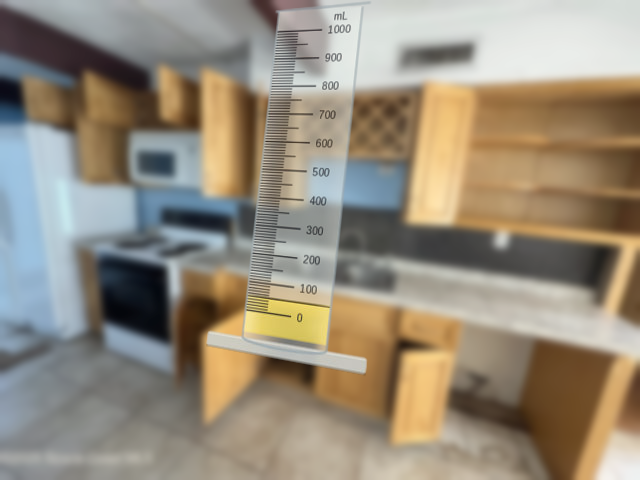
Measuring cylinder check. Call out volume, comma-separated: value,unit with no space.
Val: 50,mL
